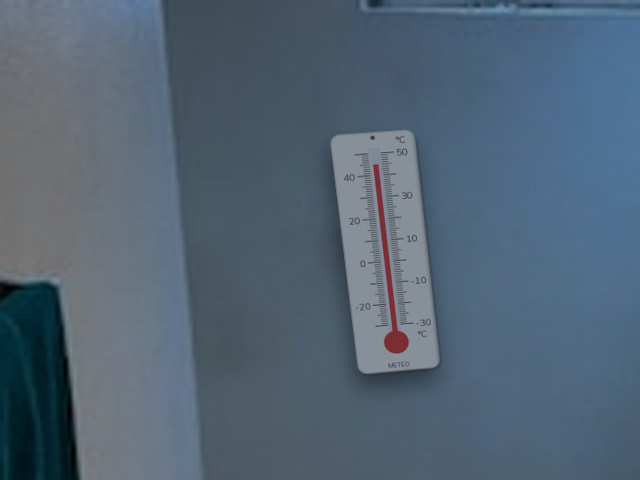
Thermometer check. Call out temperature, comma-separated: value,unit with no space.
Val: 45,°C
